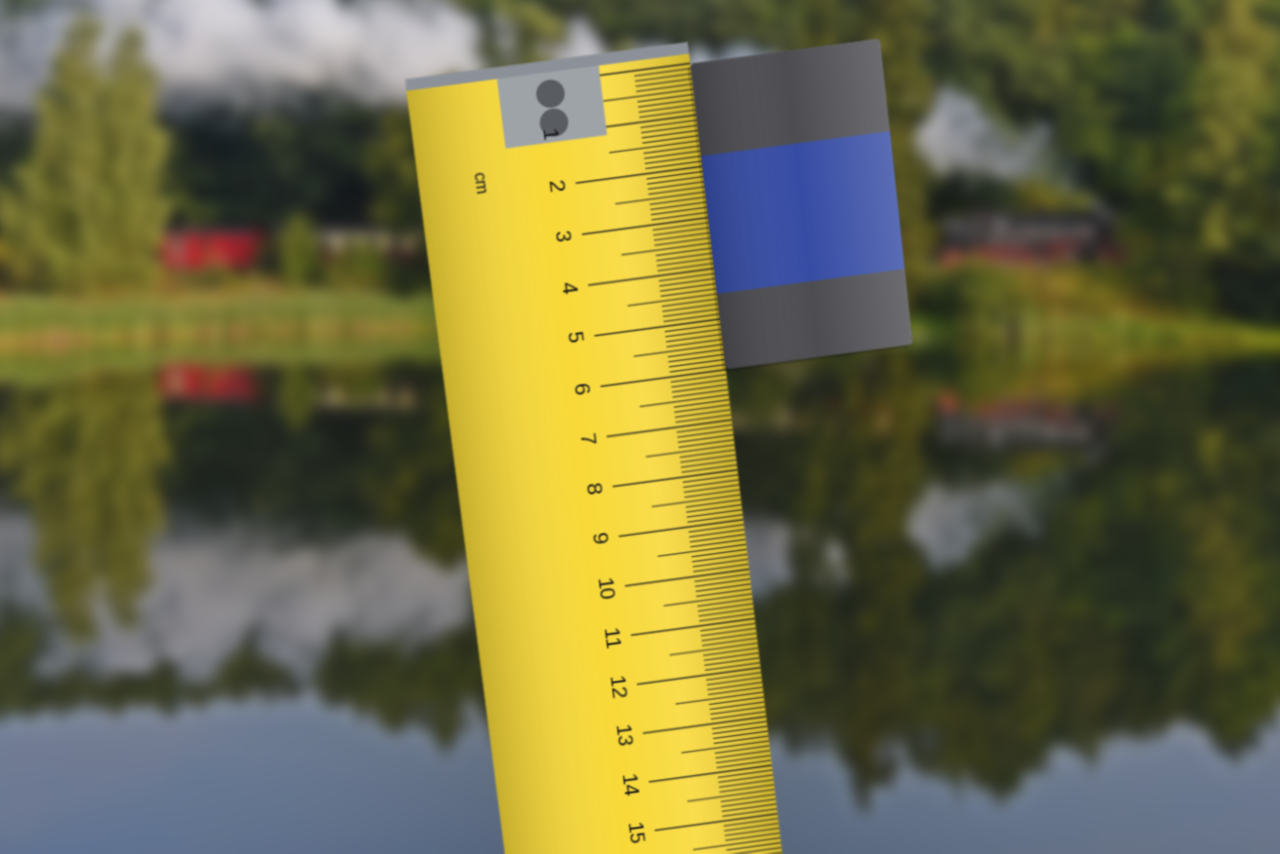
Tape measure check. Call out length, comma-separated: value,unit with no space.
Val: 6,cm
